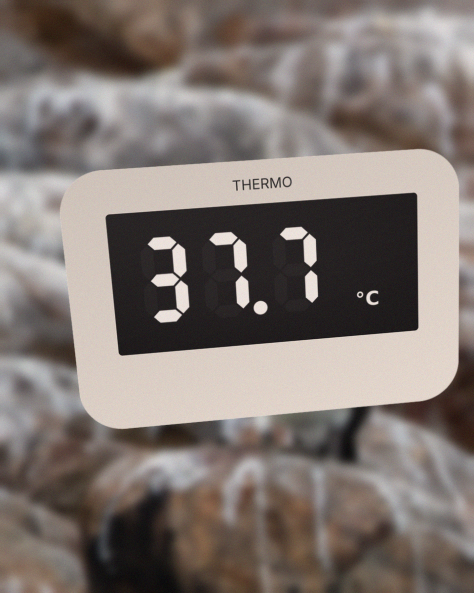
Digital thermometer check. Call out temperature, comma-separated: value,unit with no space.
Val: 37.7,°C
